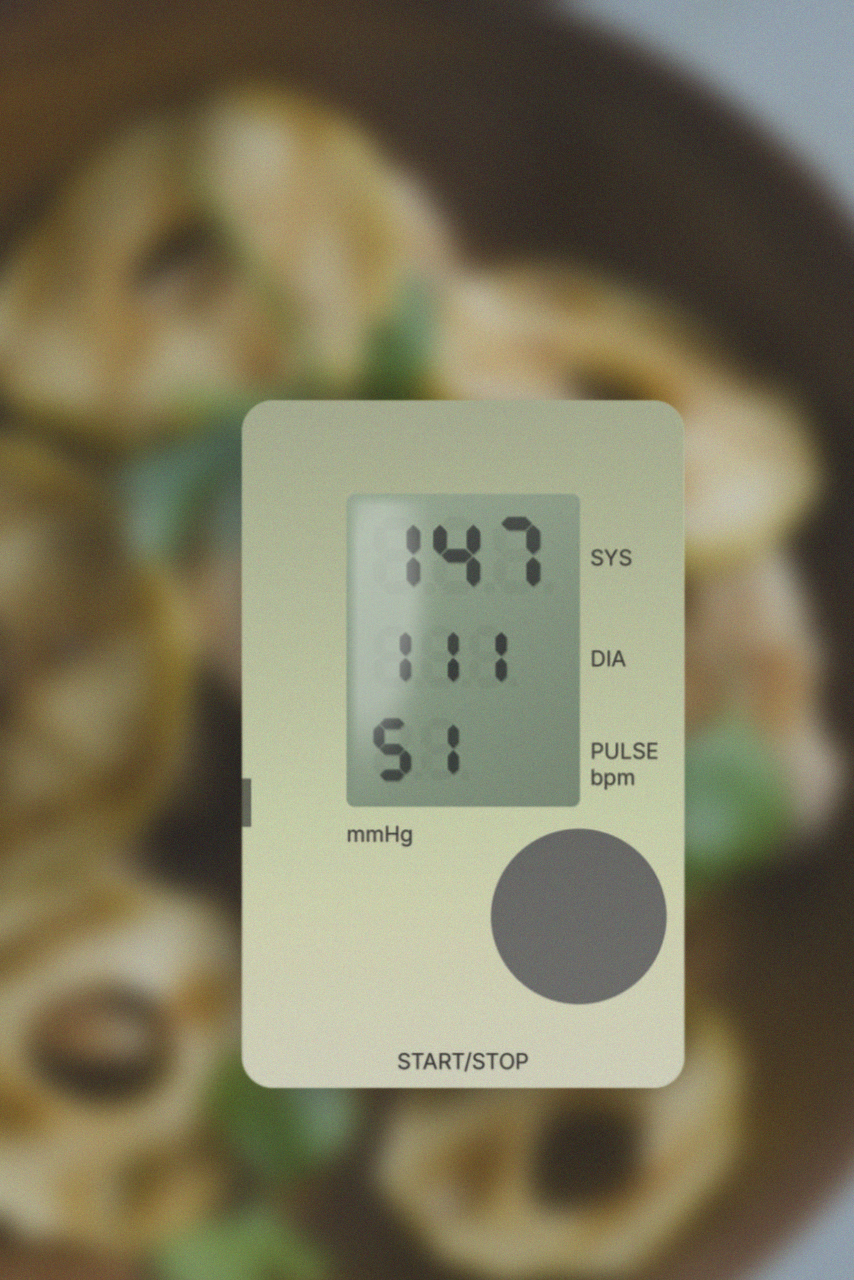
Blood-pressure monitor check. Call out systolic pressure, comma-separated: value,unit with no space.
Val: 147,mmHg
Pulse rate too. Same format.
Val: 51,bpm
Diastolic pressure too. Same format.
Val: 111,mmHg
